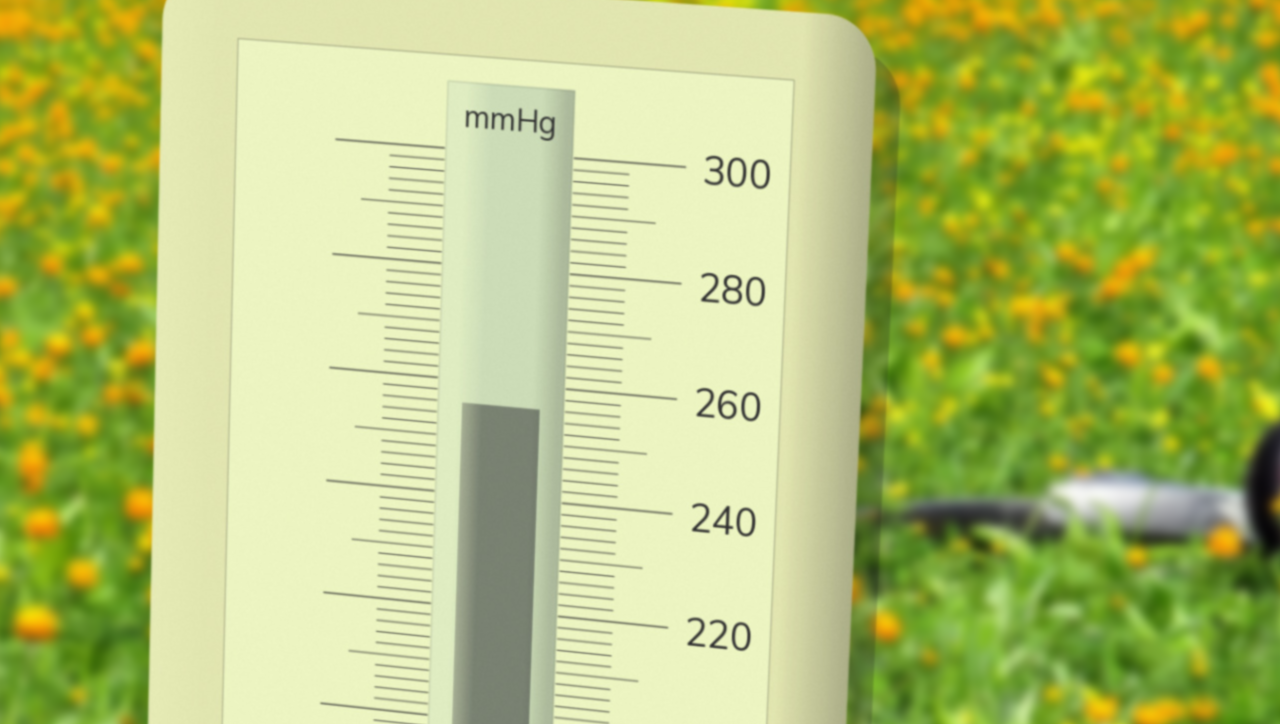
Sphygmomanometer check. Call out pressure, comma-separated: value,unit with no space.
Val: 256,mmHg
